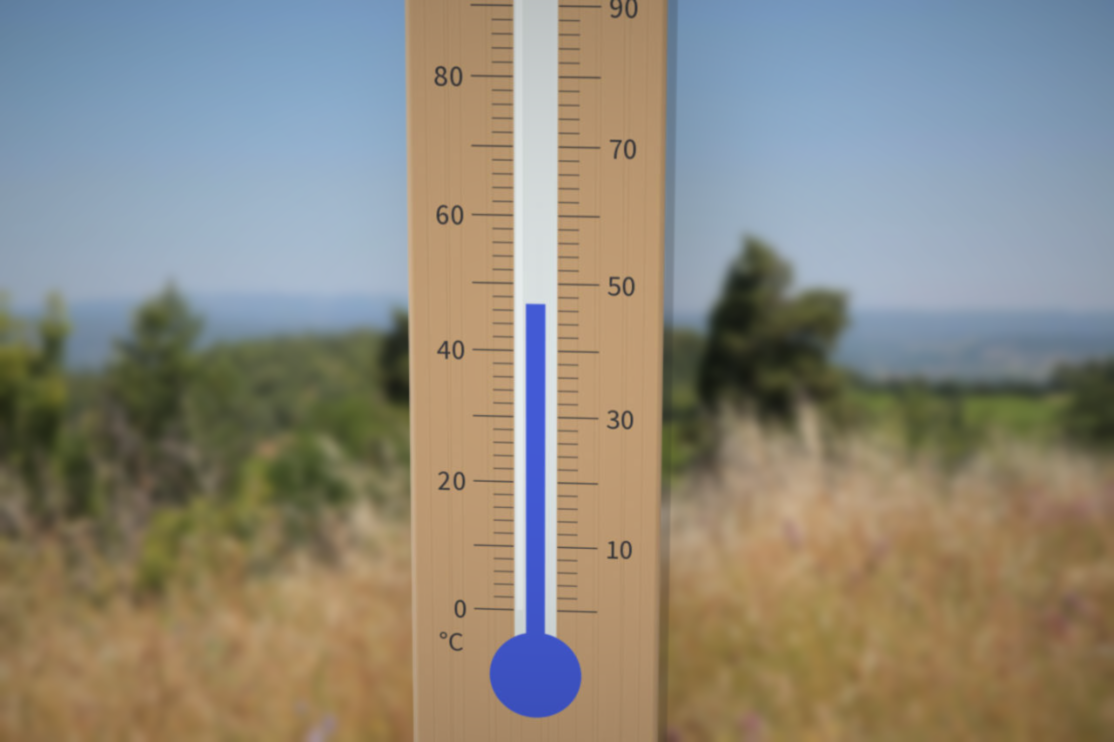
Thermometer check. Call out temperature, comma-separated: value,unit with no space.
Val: 47,°C
